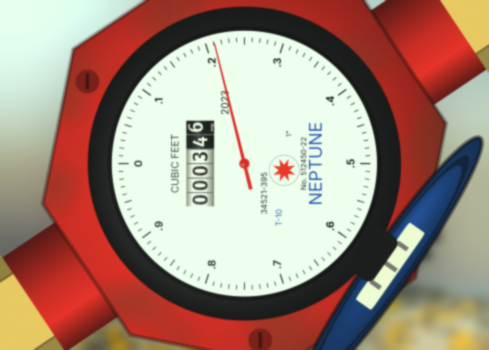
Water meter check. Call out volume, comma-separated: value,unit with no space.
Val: 346.21,ft³
